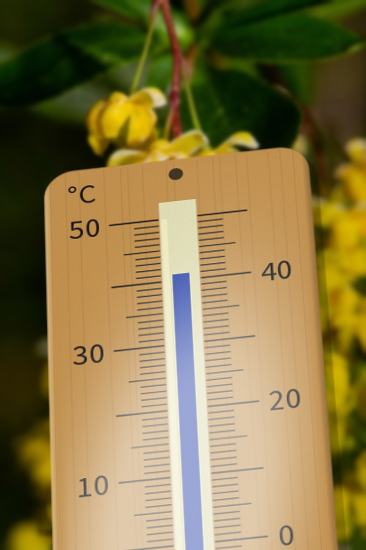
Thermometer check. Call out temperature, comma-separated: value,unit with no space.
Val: 41,°C
